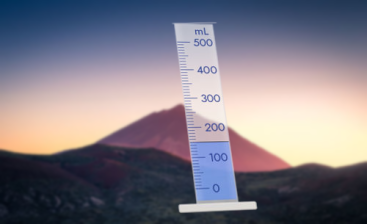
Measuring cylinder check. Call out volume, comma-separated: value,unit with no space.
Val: 150,mL
